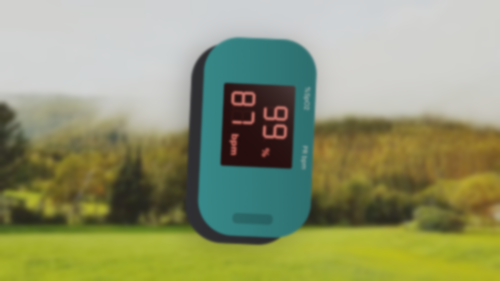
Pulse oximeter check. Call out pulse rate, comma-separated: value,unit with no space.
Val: 87,bpm
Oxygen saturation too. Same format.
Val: 99,%
